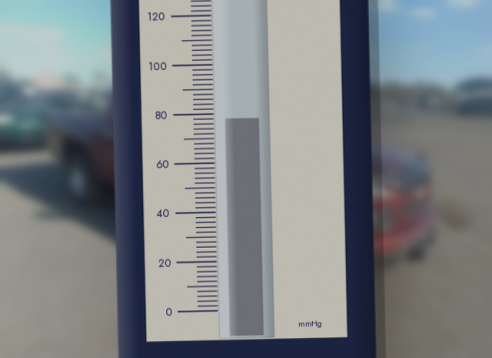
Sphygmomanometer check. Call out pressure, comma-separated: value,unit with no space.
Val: 78,mmHg
